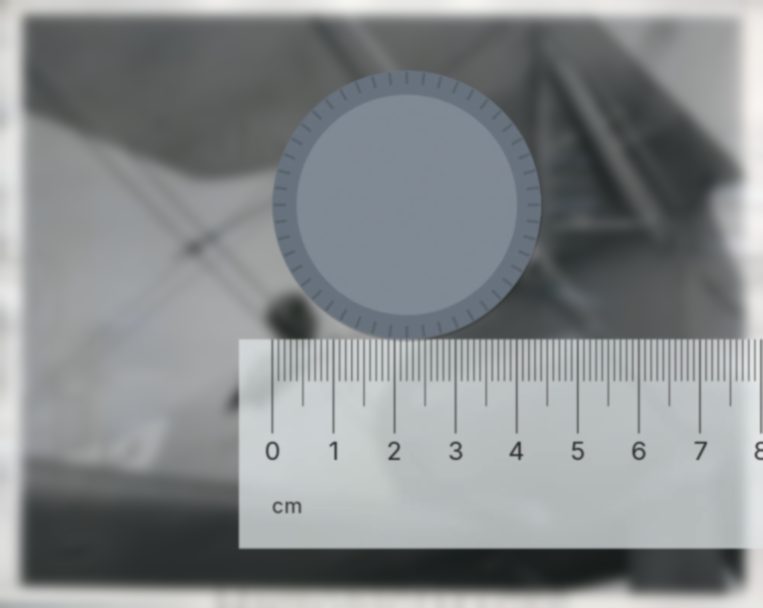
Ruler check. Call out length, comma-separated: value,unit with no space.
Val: 4.4,cm
